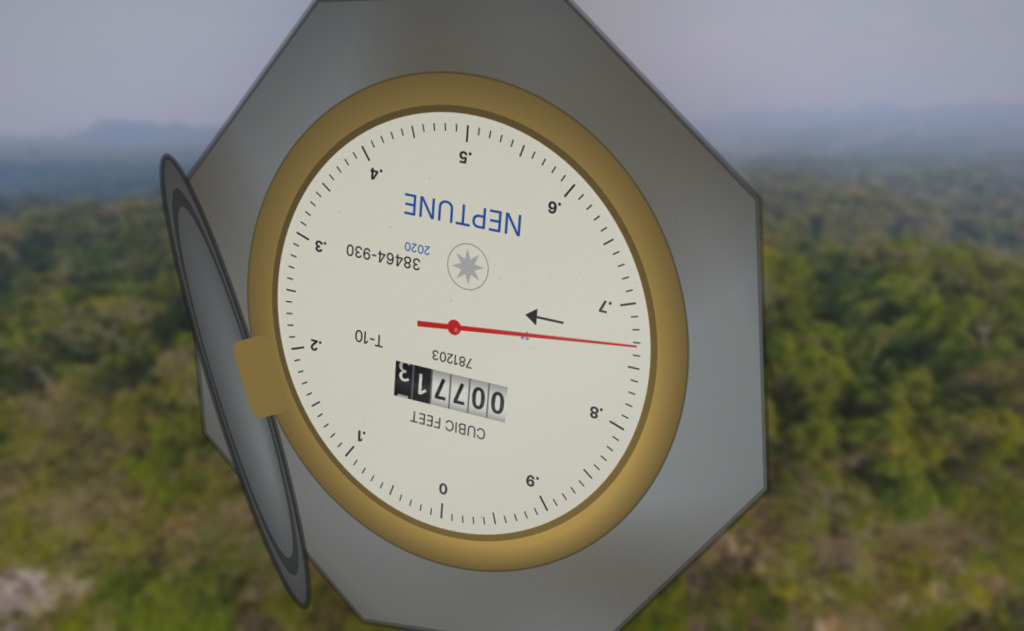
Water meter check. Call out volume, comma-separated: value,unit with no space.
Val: 7712.73,ft³
